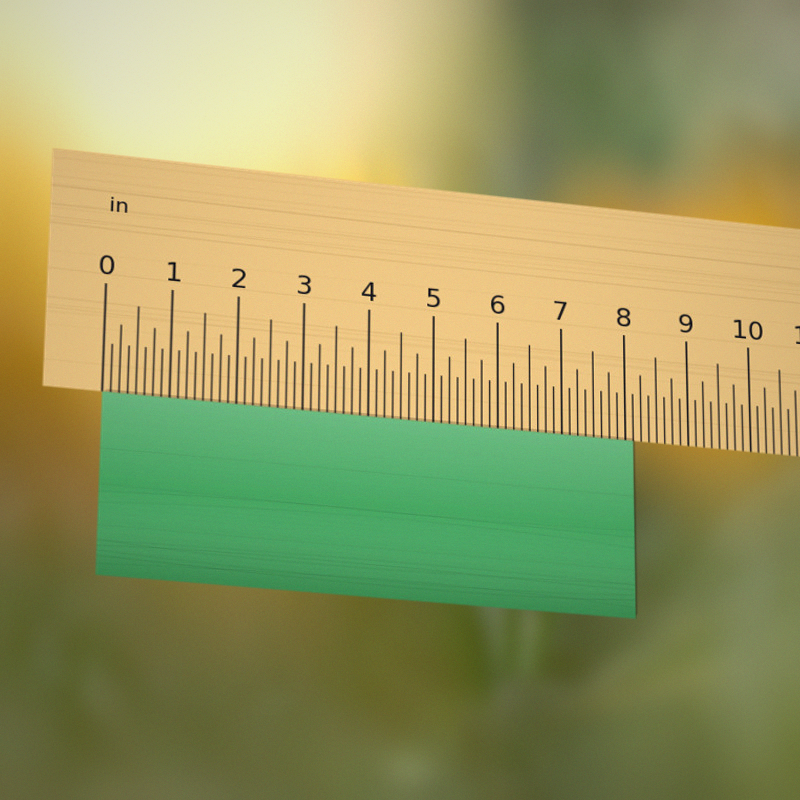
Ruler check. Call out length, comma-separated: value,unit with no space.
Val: 8.125,in
